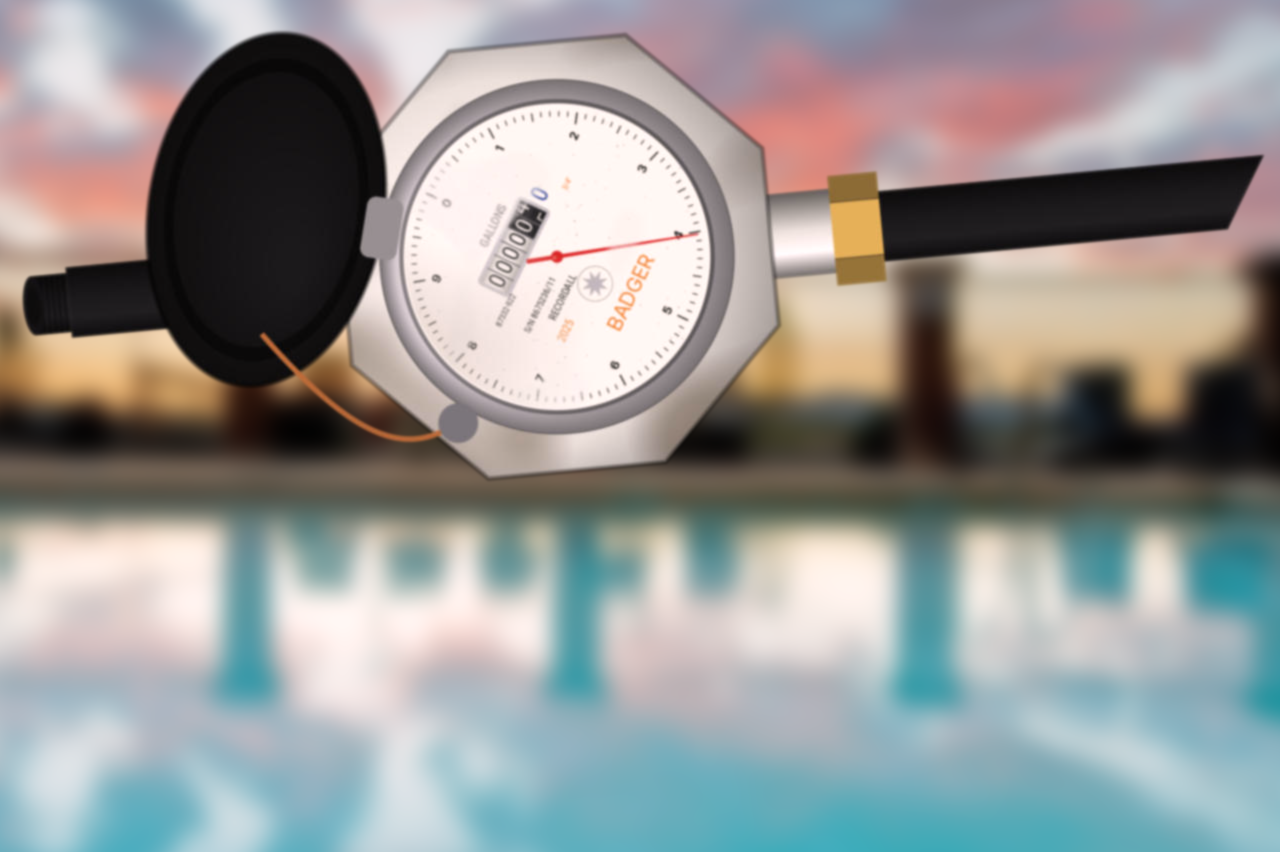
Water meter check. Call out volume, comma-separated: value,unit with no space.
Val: 44.0,gal
